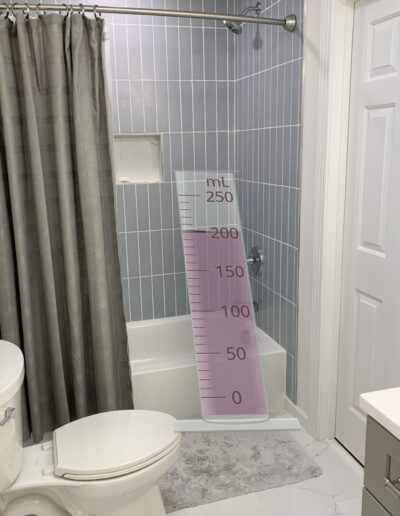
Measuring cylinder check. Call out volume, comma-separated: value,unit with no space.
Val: 200,mL
